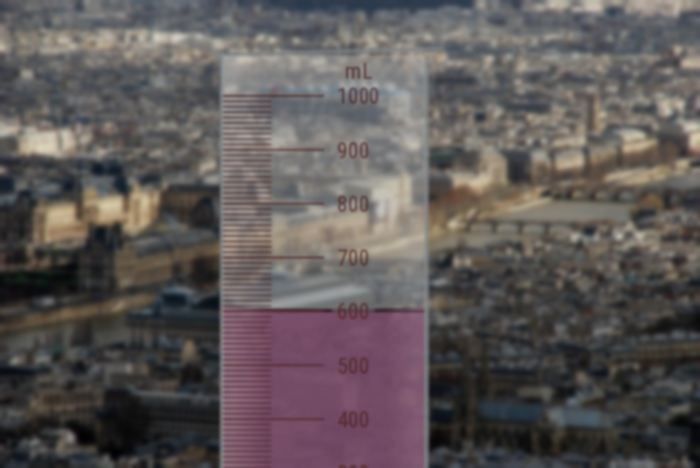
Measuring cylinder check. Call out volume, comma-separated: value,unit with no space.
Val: 600,mL
